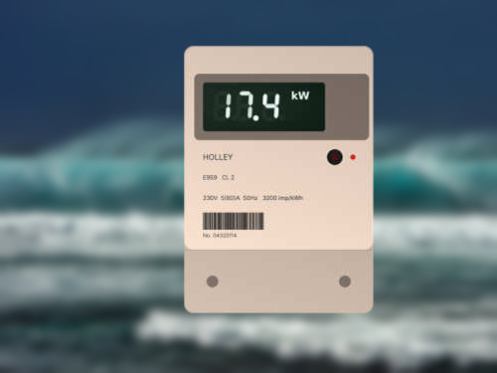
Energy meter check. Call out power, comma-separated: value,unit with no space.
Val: 17.4,kW
